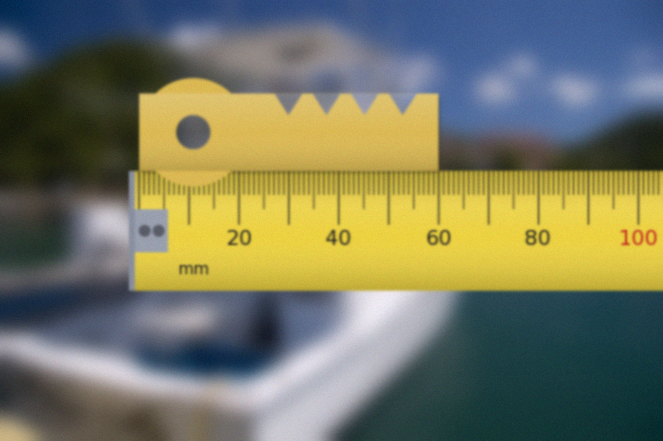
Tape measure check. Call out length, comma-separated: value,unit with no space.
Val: 60,mm
